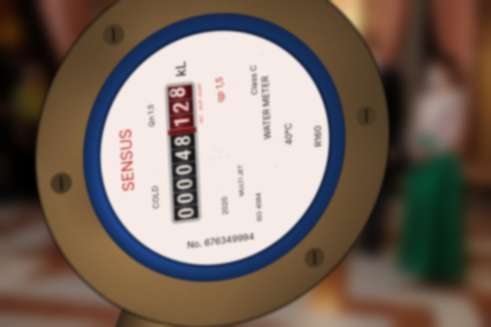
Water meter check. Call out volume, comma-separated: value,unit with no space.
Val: 48.128,kL
